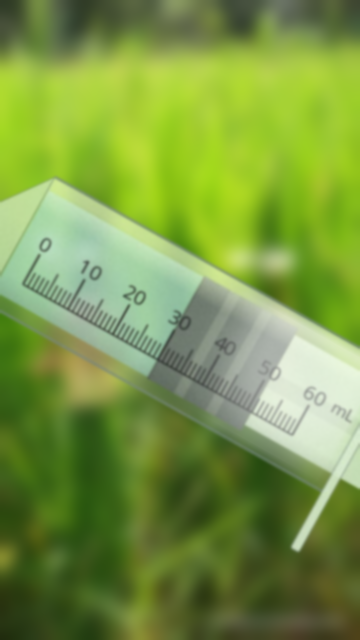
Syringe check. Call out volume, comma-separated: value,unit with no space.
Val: 30,mL
